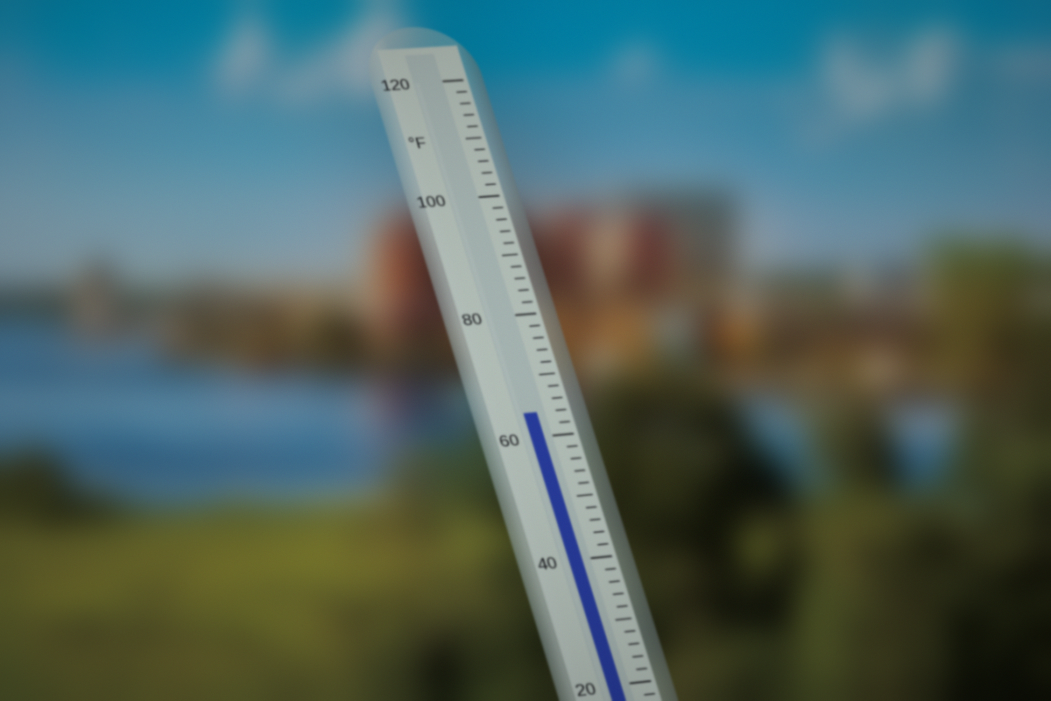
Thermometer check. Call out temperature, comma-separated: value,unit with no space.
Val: 64,°F
